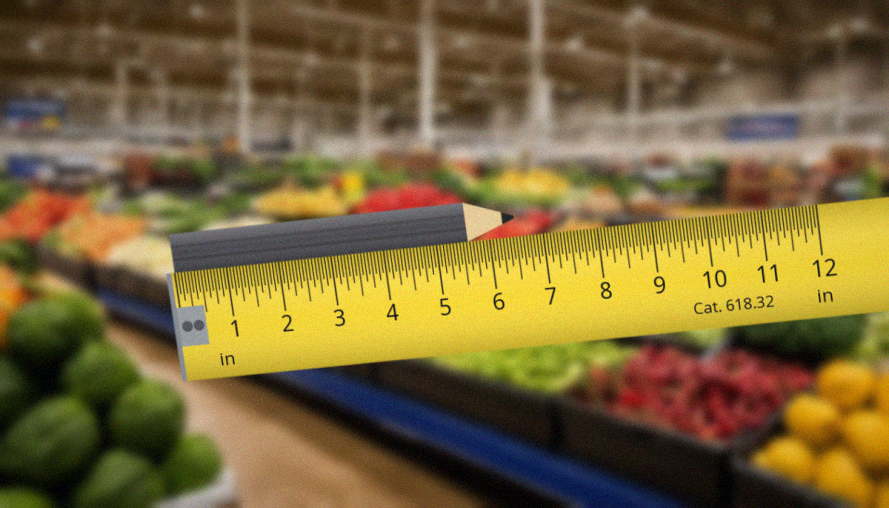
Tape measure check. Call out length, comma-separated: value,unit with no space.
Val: 6.5,in
